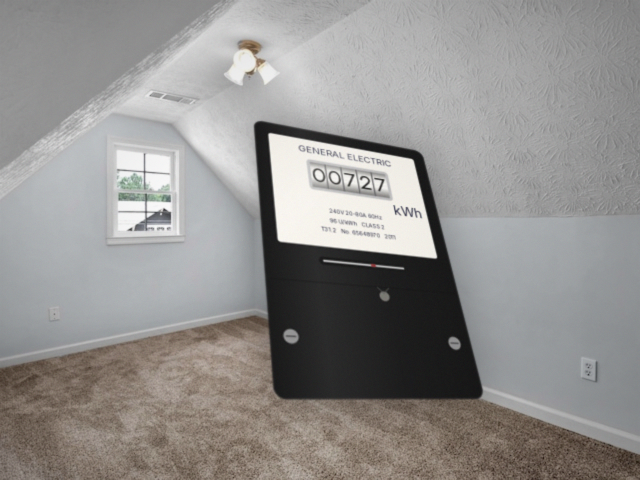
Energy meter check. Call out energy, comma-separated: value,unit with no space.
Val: 727,kWh
